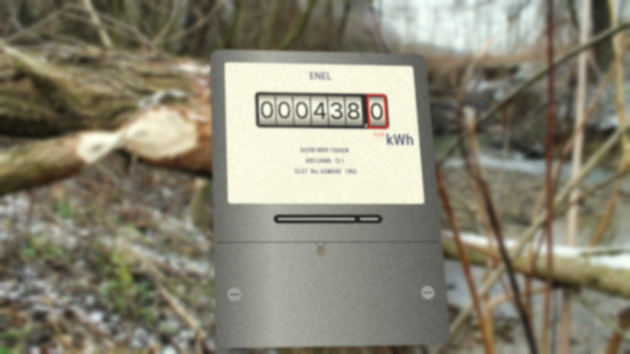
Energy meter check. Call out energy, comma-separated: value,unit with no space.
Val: 438.0,kWh
